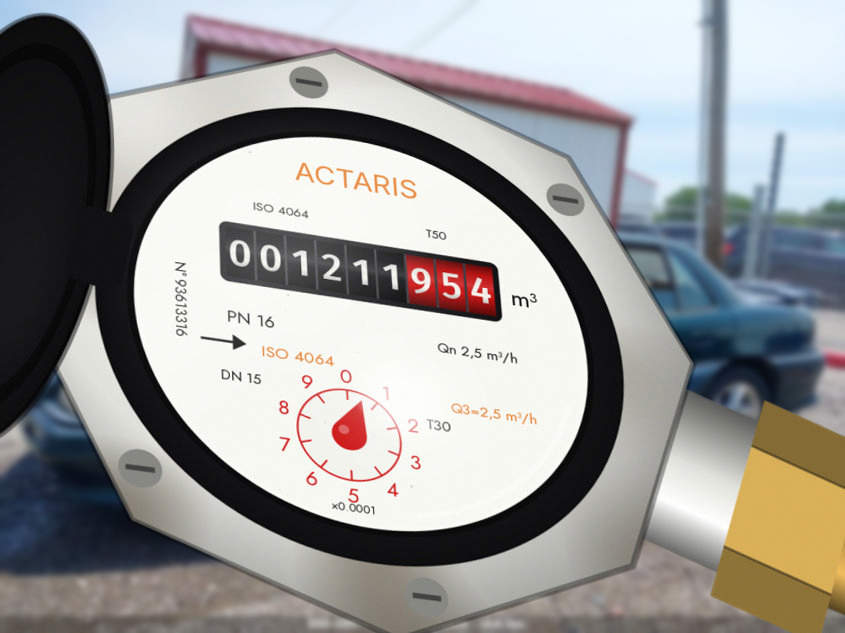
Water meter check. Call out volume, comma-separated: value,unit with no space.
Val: 1211.9540,m³
